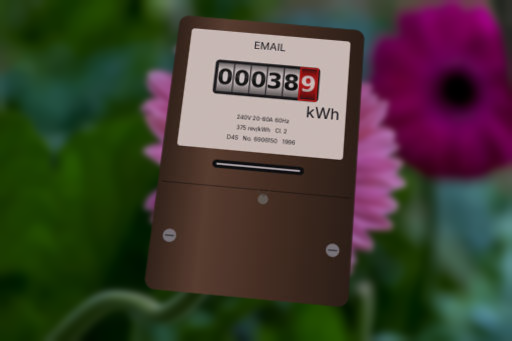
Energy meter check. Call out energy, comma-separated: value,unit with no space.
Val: 38.9,kWh
